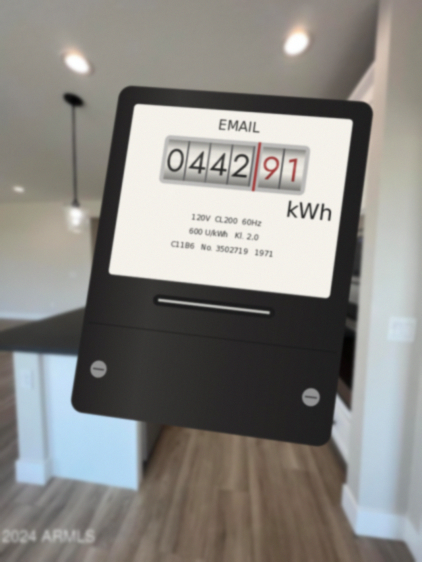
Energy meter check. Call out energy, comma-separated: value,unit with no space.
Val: 442.91,kWh
